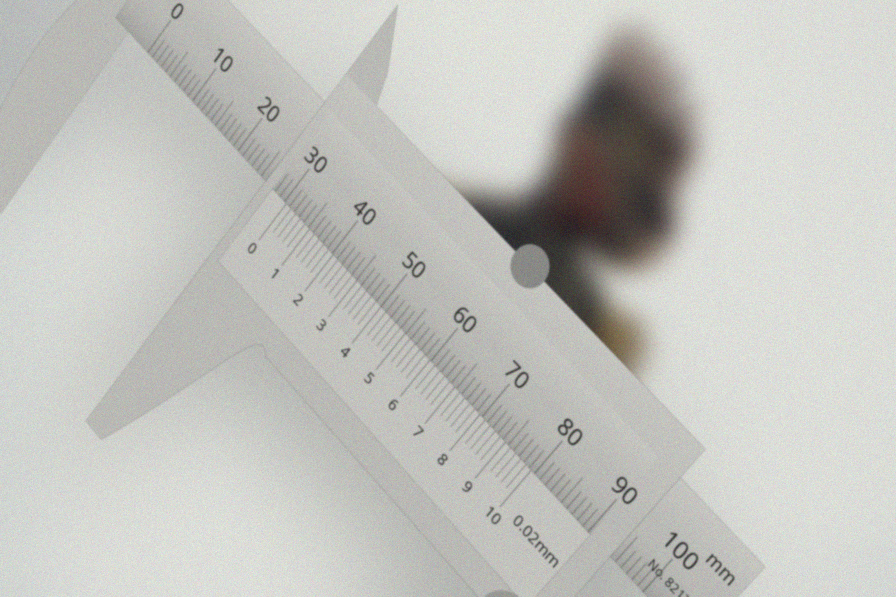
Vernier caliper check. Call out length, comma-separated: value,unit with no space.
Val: 30.4,mm
